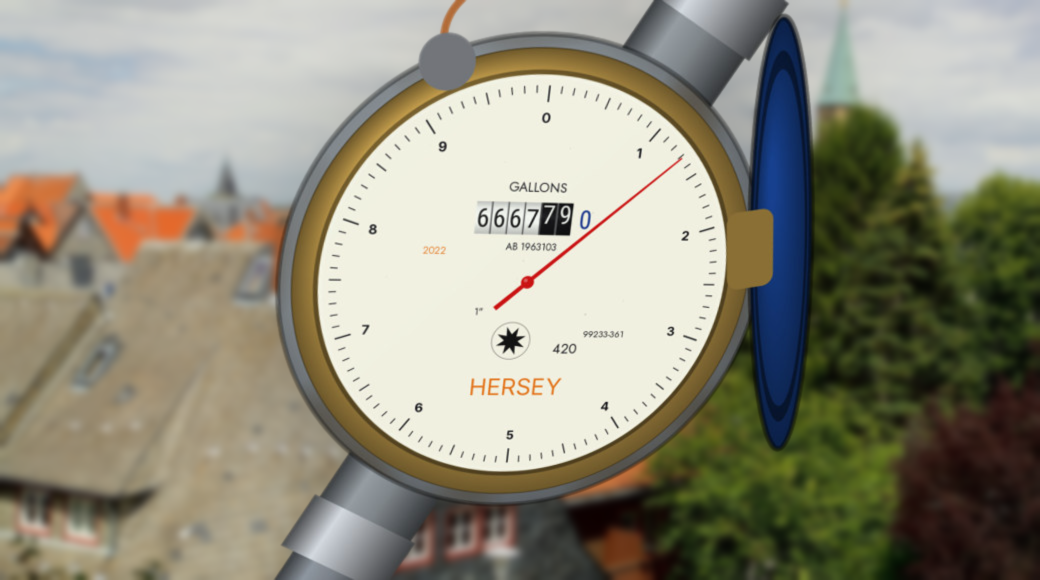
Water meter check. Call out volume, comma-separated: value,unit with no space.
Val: 6667791.3,gal
